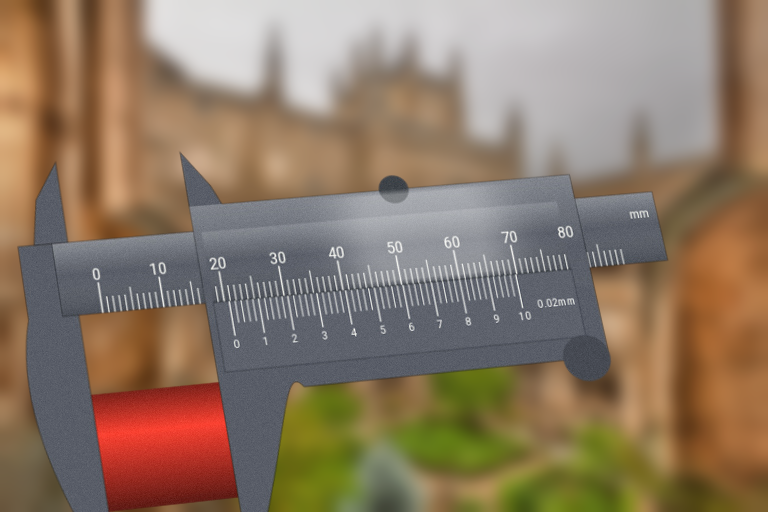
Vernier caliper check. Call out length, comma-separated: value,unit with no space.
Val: 20.8,mm
